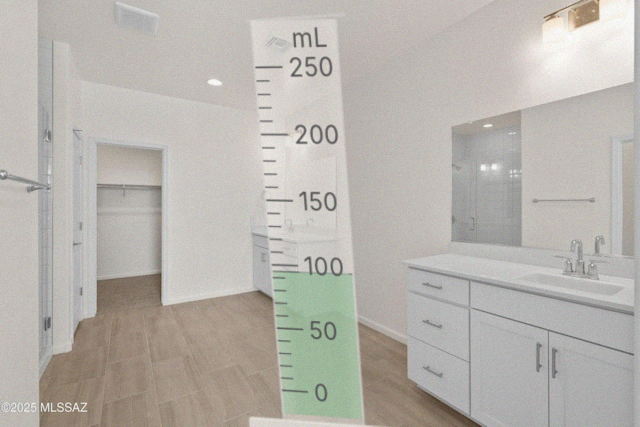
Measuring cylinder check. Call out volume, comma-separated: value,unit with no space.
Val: 95,mL
